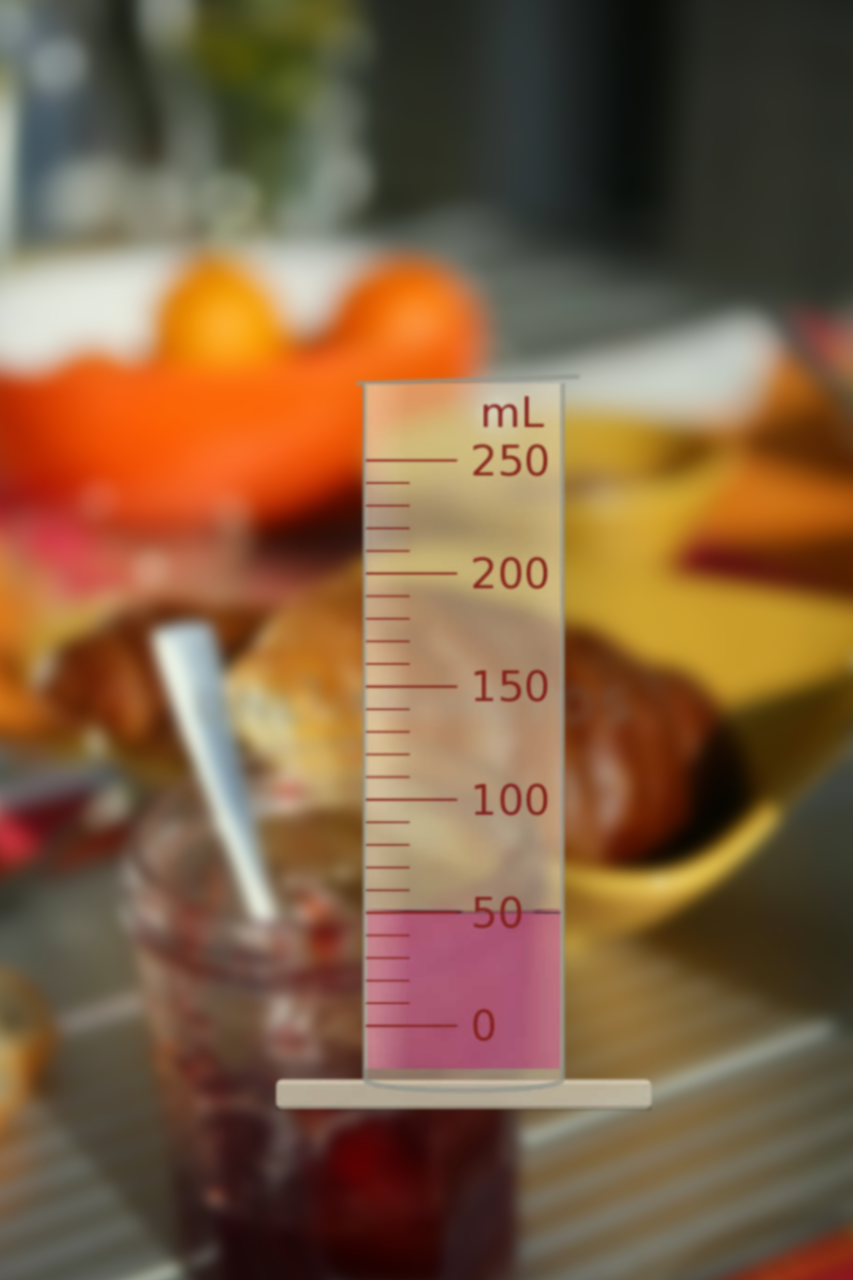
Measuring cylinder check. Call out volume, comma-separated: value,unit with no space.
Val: 50,mL
